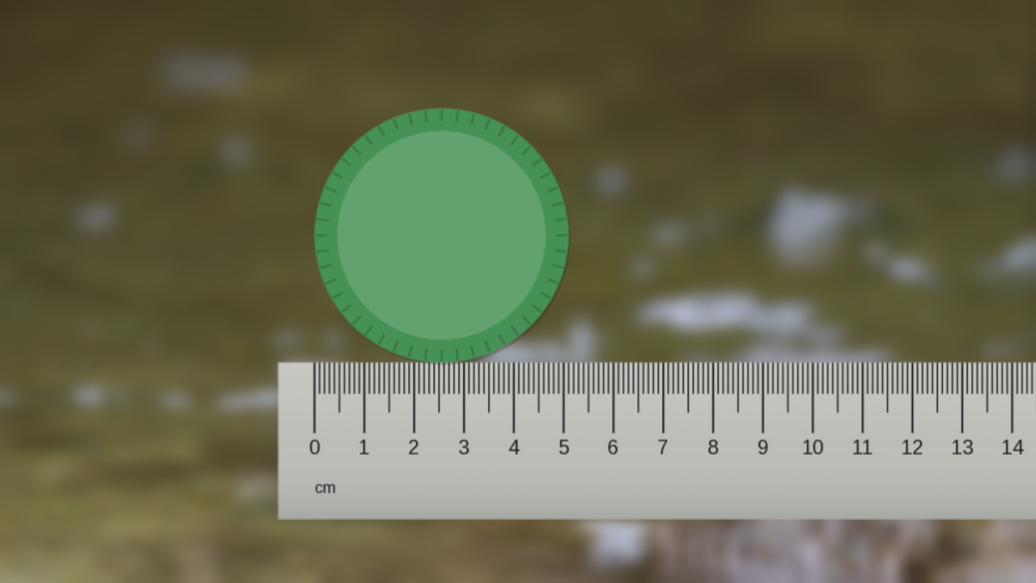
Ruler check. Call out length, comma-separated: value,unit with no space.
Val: 5.1,cm
